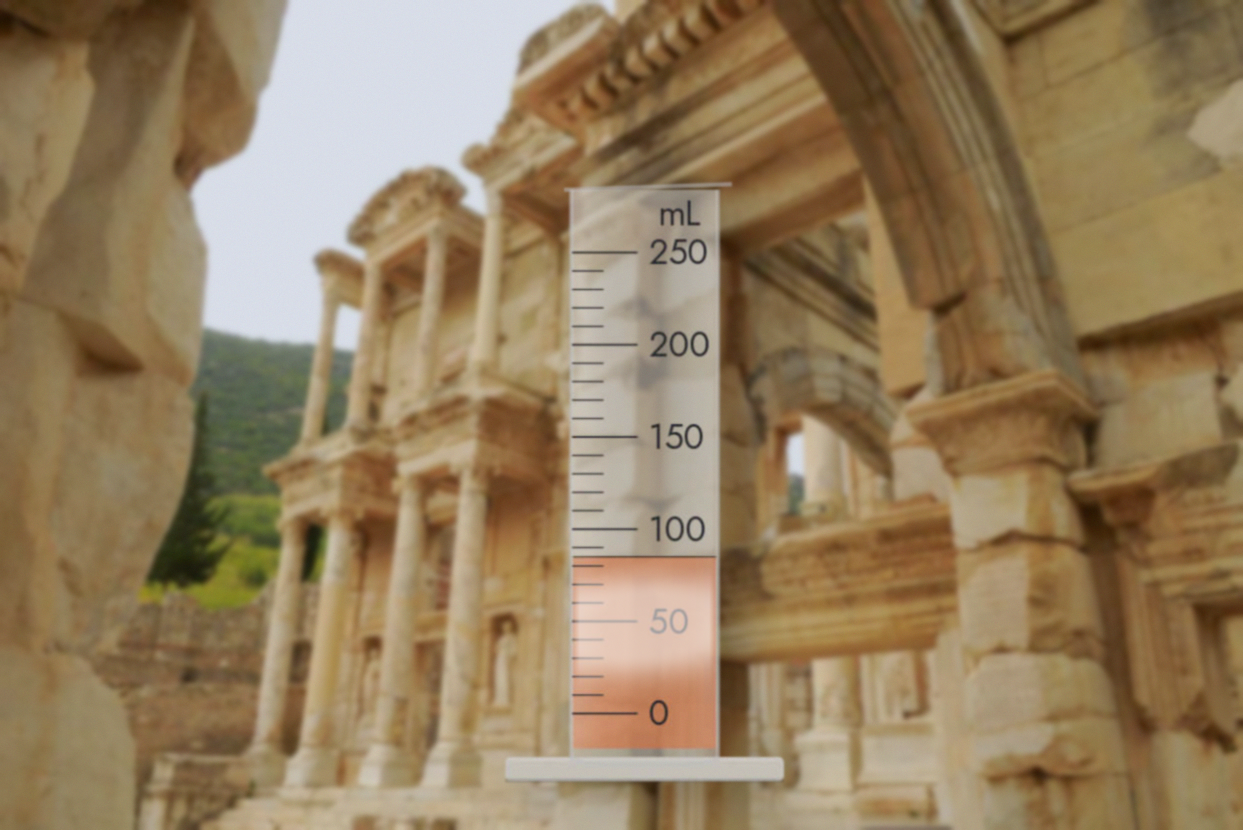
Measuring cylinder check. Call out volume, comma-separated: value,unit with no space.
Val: 85,mL
